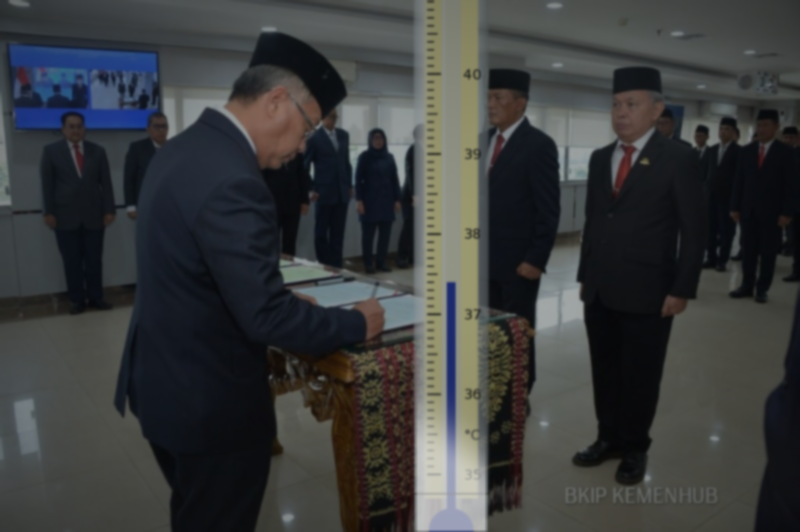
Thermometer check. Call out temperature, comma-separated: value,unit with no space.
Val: 37.4,°C
